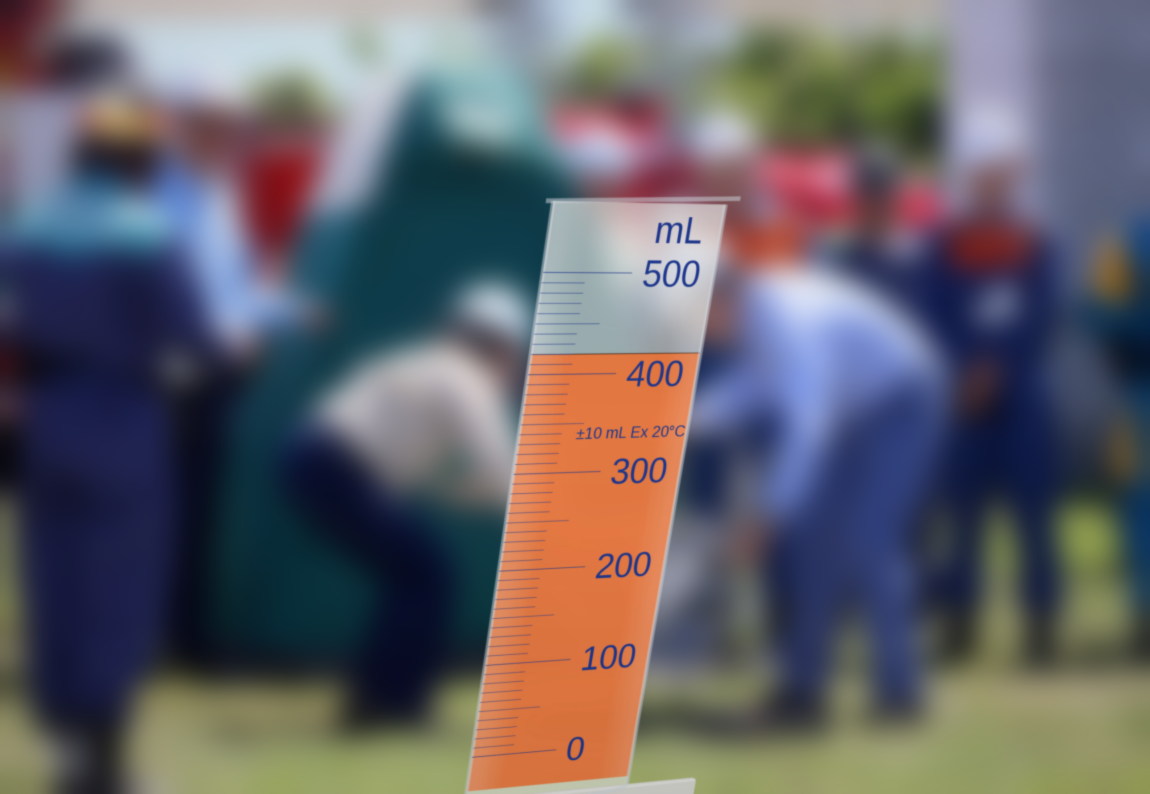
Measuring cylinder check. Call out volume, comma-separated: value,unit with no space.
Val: 420,mL
